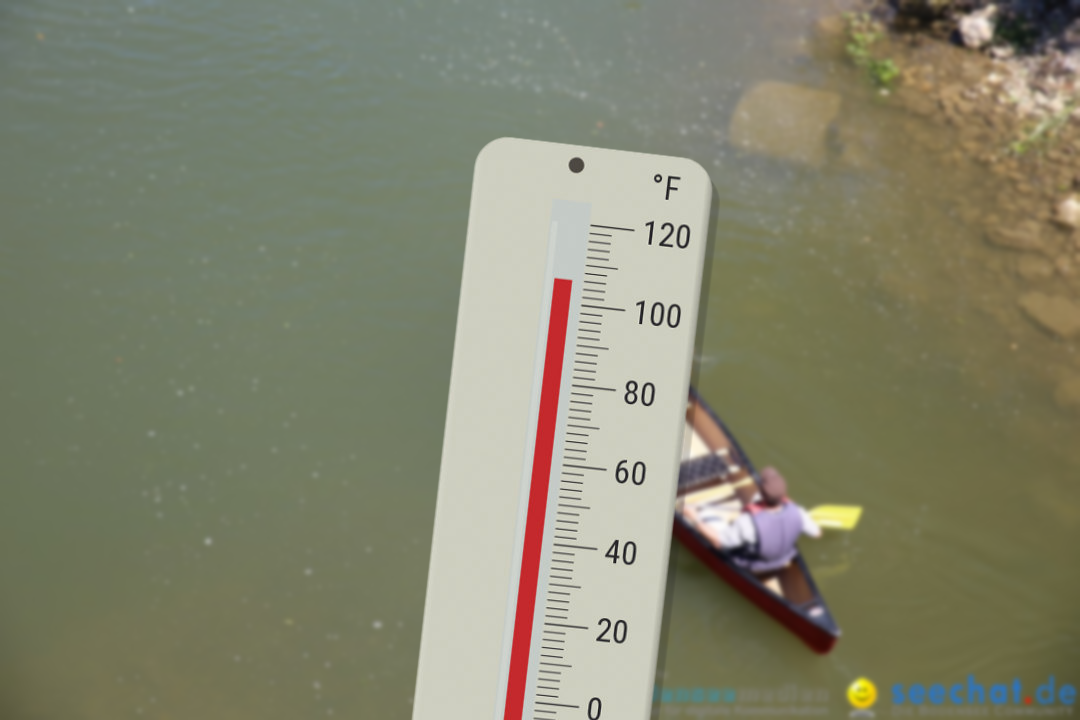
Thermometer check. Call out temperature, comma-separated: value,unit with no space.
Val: 106,°F
